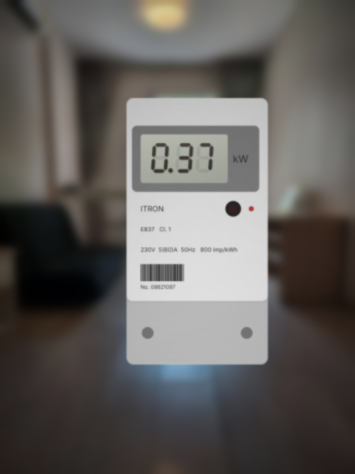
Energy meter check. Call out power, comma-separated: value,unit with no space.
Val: 0.37,kW
